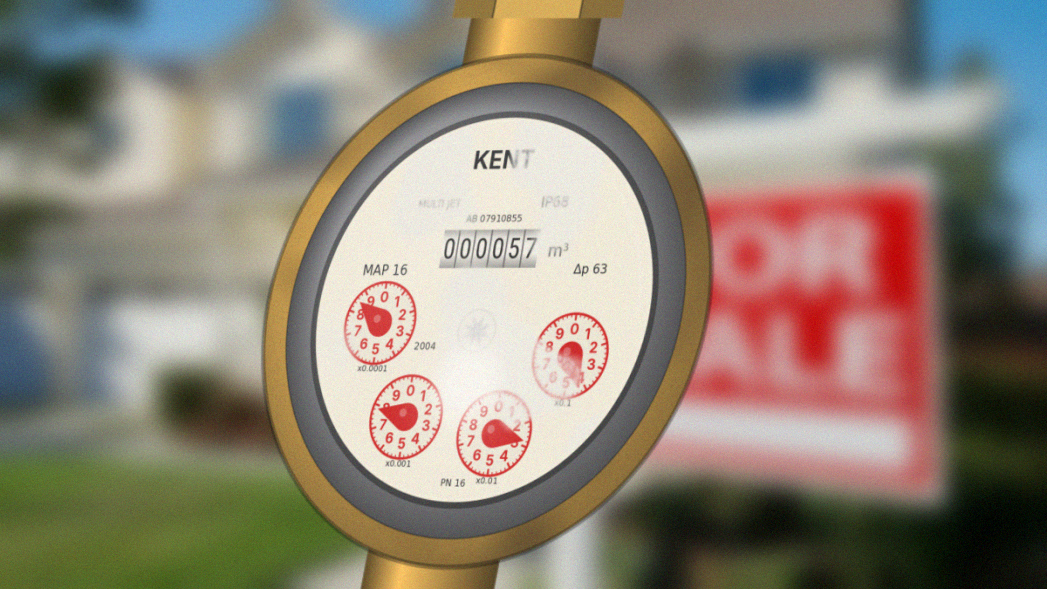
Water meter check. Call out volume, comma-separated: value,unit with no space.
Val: 57.4278,m³
